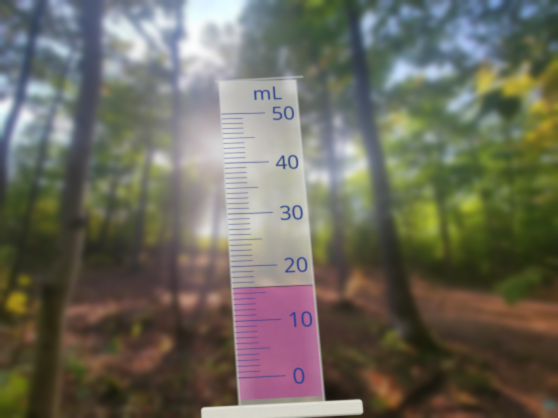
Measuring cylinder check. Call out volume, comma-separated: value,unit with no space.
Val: 16,mL
